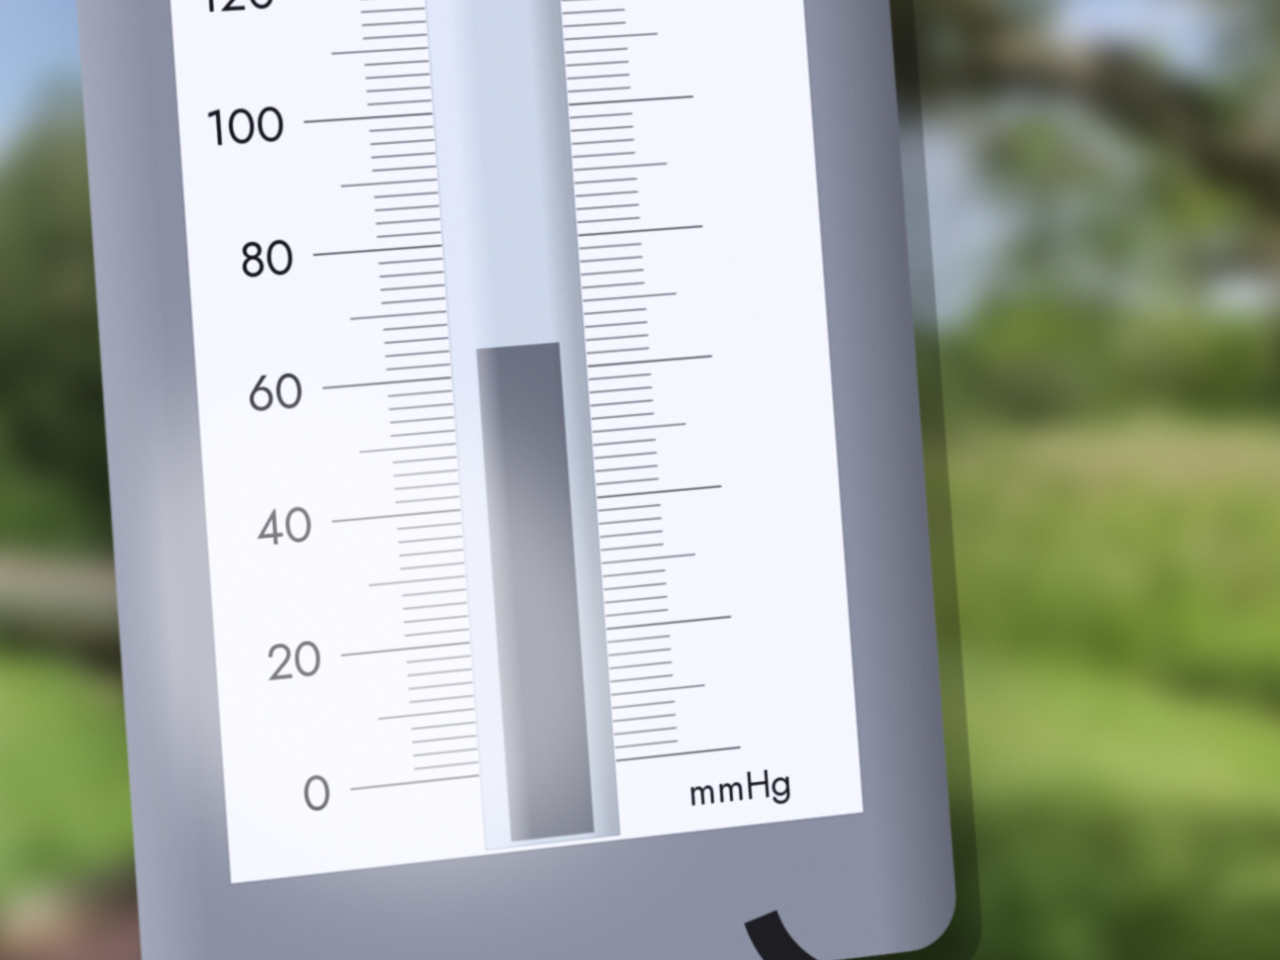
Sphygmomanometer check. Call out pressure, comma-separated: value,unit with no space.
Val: 64,mmHg
